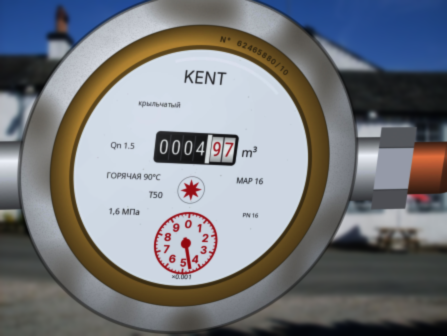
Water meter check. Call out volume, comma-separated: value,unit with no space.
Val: 4.974,m³
